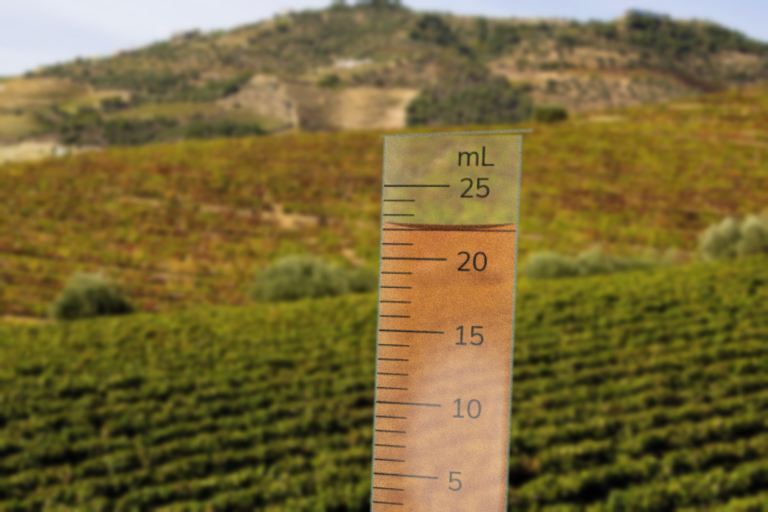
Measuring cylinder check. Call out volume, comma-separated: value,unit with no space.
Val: 22,mL
